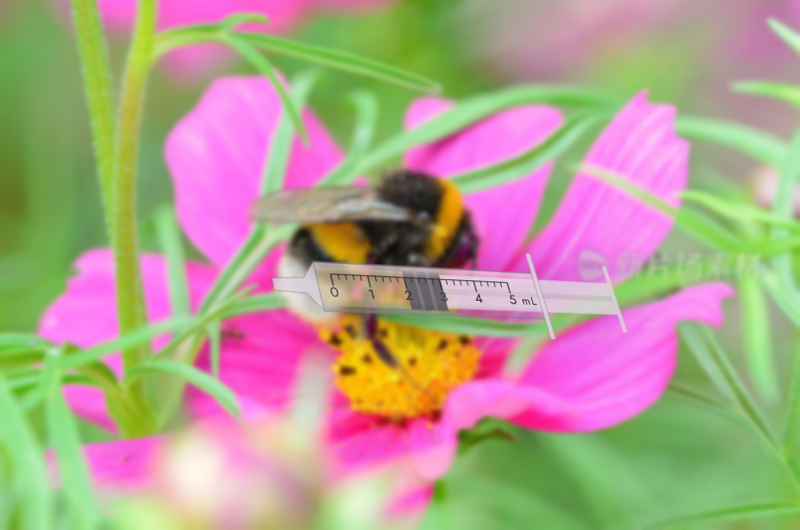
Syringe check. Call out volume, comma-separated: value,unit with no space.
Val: 2,mL
